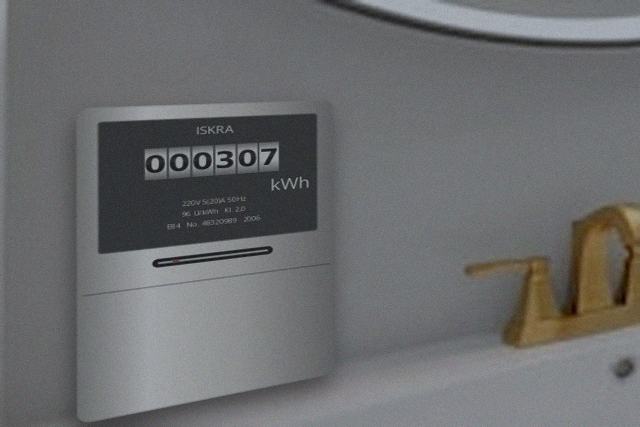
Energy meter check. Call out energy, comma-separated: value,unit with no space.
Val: 307,kWh
